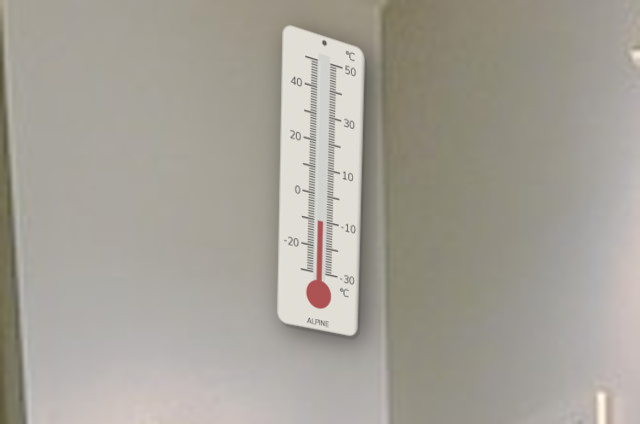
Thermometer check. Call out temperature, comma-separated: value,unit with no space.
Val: -10,°C
